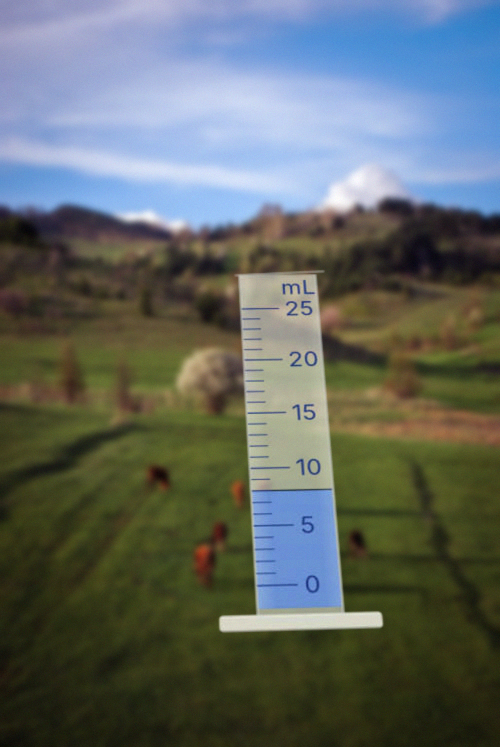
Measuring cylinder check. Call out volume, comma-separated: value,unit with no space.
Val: 8,mL
